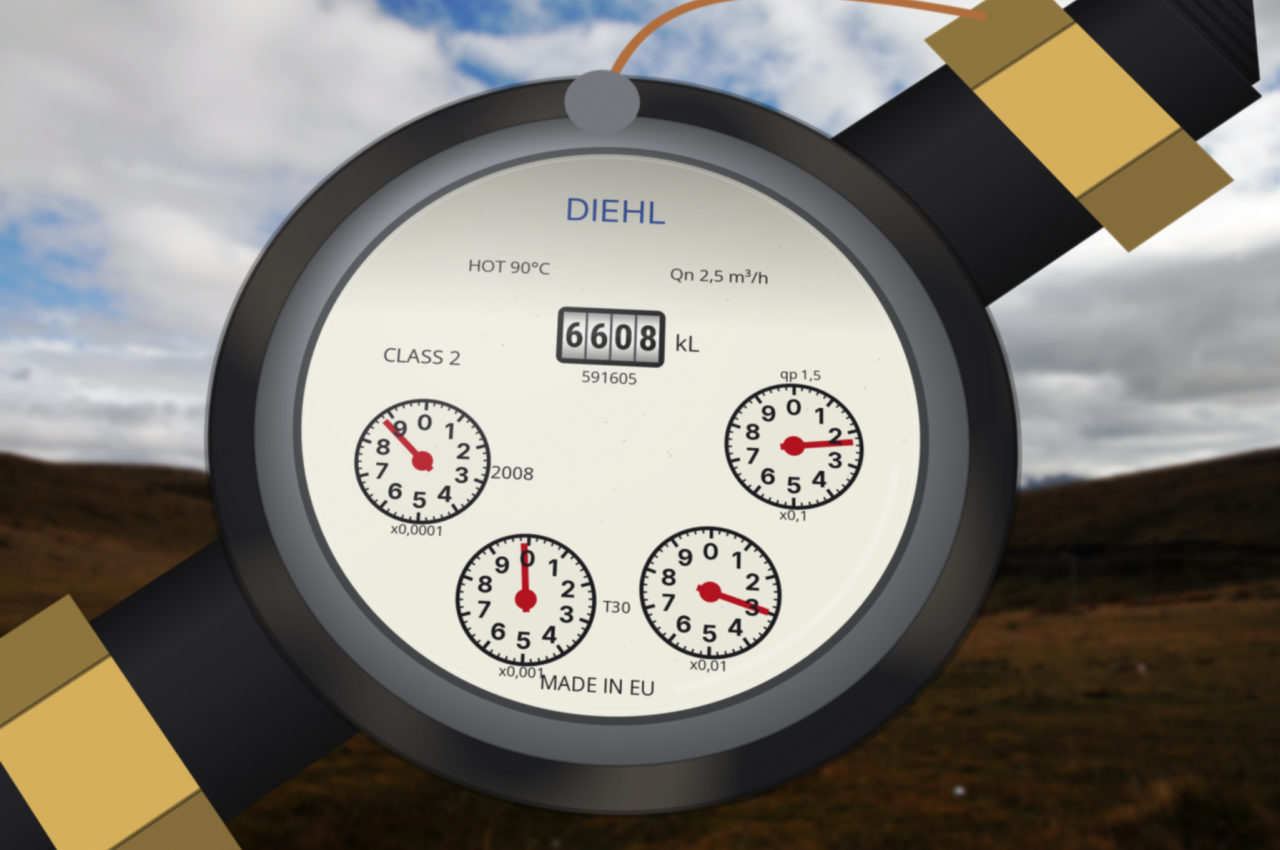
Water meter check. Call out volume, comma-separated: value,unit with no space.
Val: 6608.2298,kL
